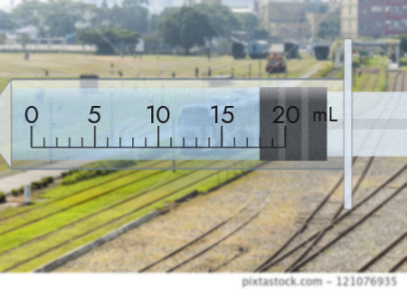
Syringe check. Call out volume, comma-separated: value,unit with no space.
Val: 18,mL
